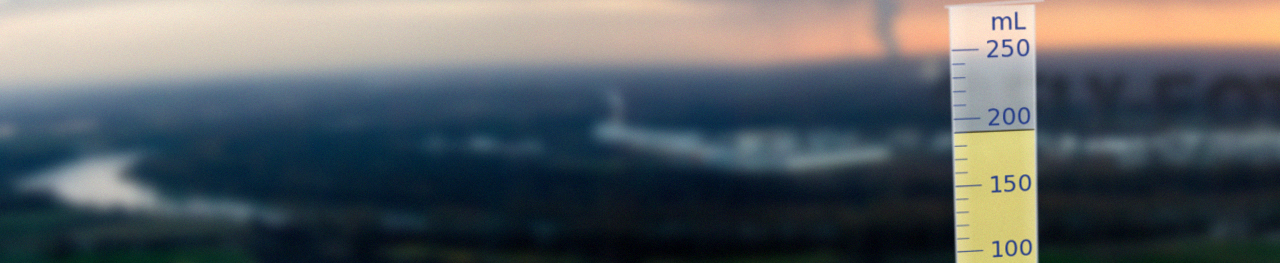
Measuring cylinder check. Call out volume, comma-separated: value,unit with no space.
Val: 190,mL
